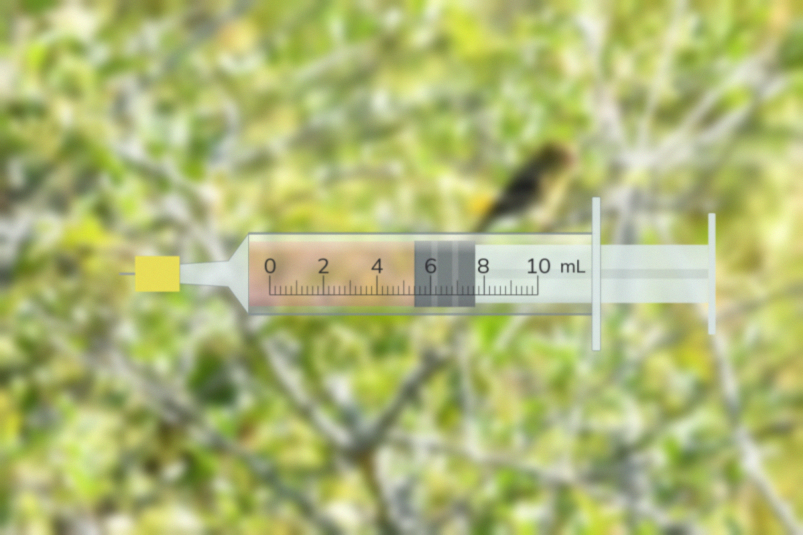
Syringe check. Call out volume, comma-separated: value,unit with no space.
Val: 5.4,mL
